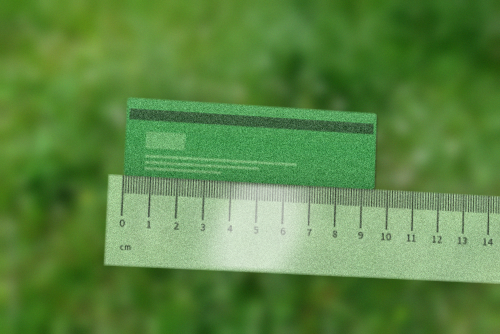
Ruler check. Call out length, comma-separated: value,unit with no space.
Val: 9.5,cm
